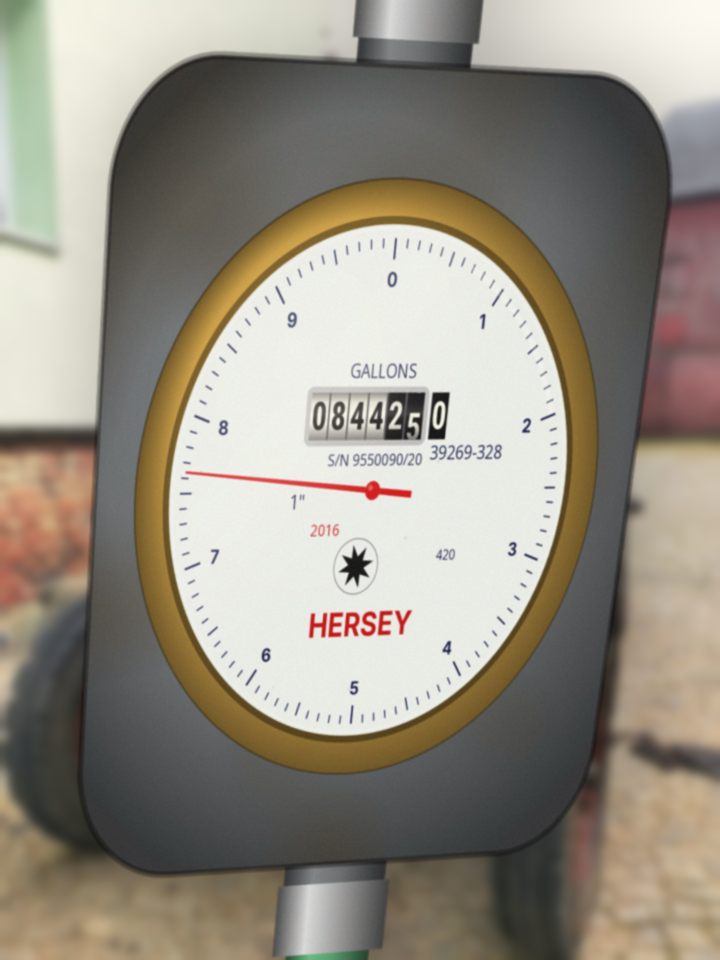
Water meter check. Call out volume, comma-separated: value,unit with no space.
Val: 844247.6,gal
